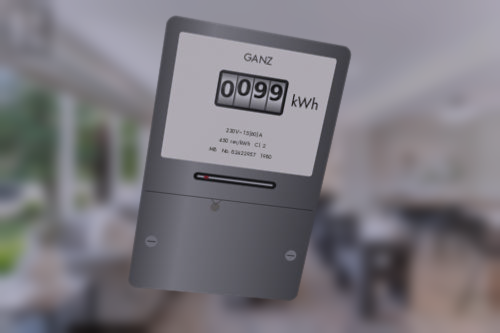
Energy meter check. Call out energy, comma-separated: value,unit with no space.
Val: 99,kWh
